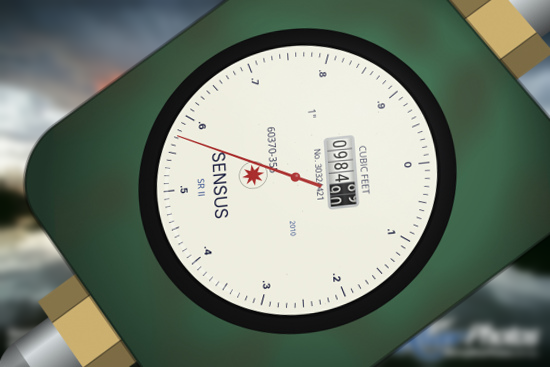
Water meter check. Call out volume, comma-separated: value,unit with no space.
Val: 98489.57,ft³
